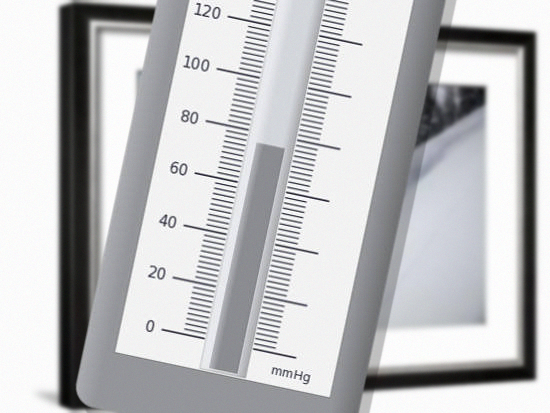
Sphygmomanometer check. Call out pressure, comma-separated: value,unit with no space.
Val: 76,mmHg
